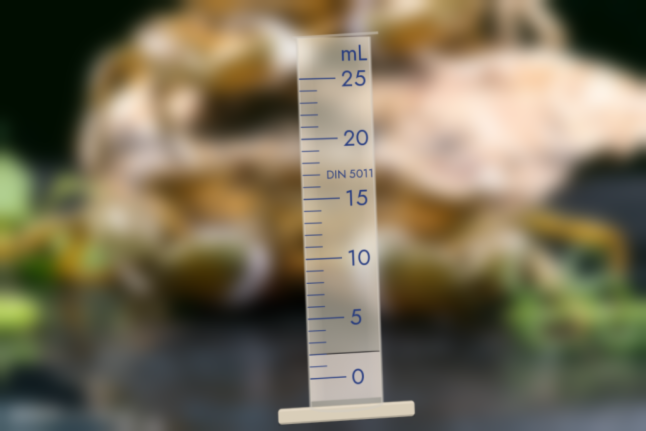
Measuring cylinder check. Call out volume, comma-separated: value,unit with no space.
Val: 2,mL
